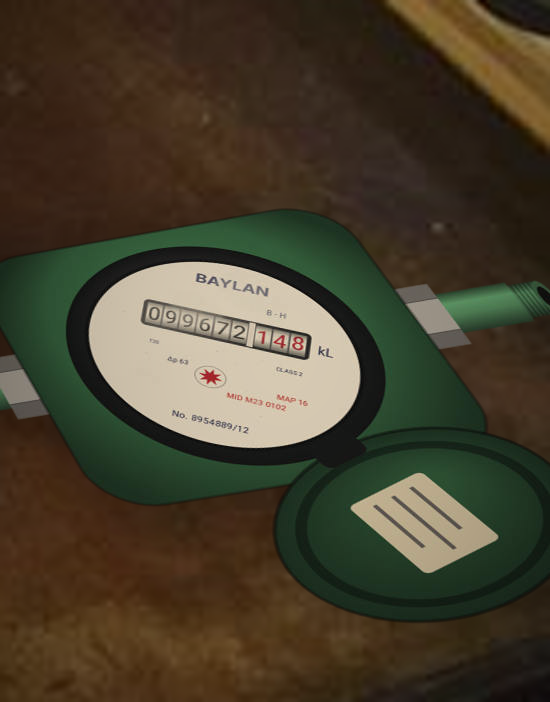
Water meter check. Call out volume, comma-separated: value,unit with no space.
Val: 99672.148,kL
